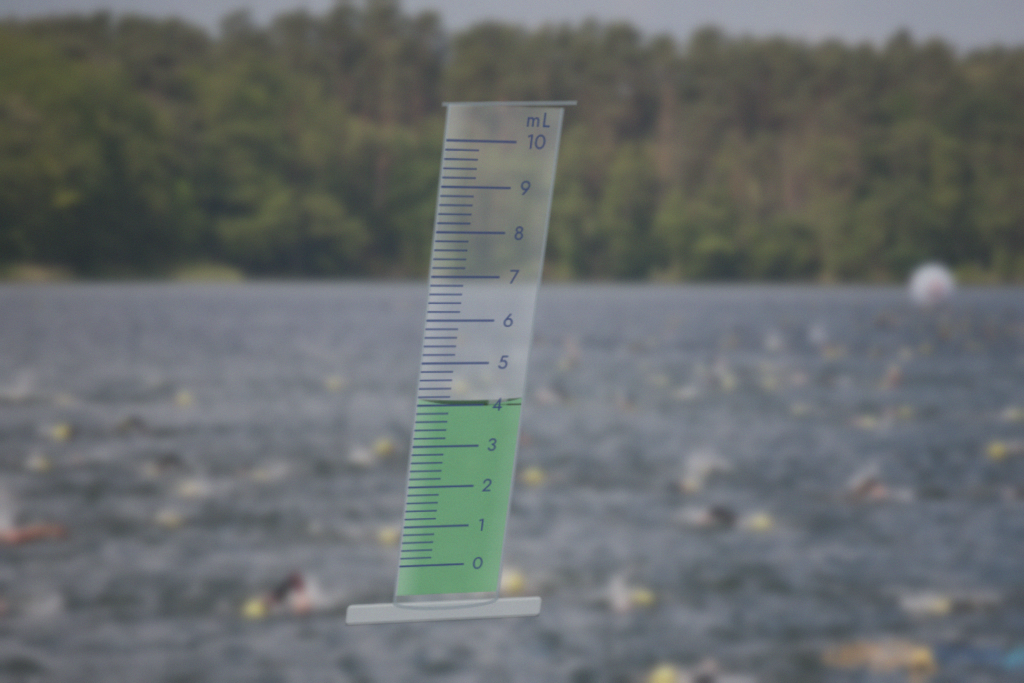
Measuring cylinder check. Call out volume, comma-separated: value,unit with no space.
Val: 4,mL
